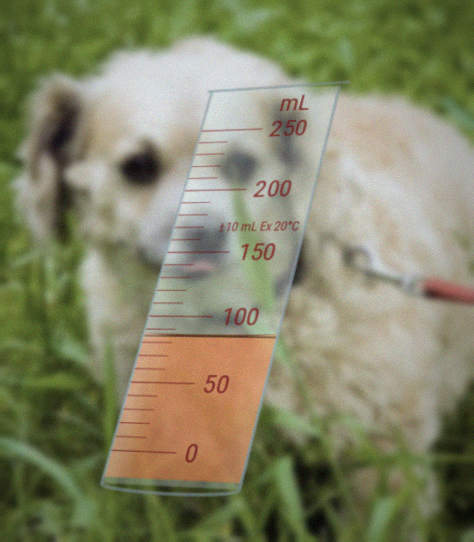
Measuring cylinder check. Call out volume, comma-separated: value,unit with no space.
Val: 85,mL
